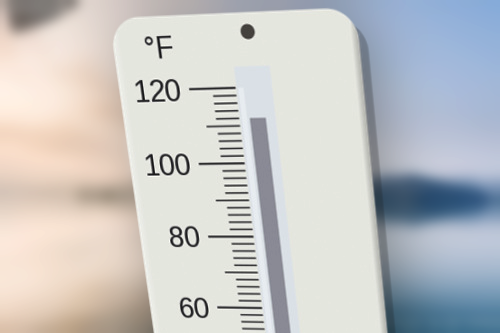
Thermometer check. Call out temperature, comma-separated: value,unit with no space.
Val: 112,°F
